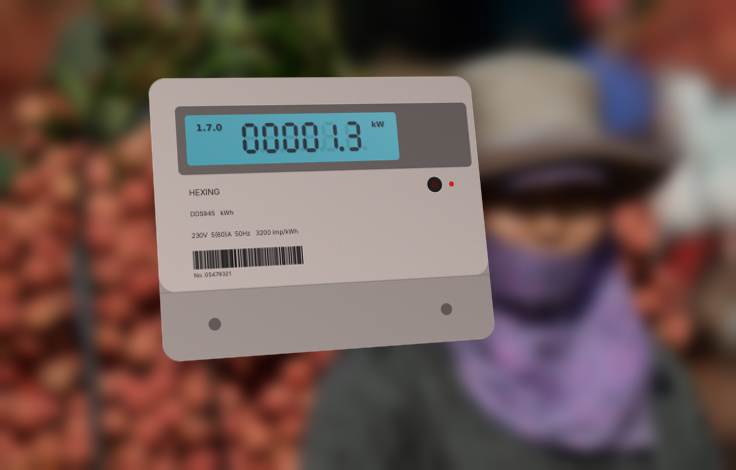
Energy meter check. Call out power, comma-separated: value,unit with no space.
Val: 1.3,kW
